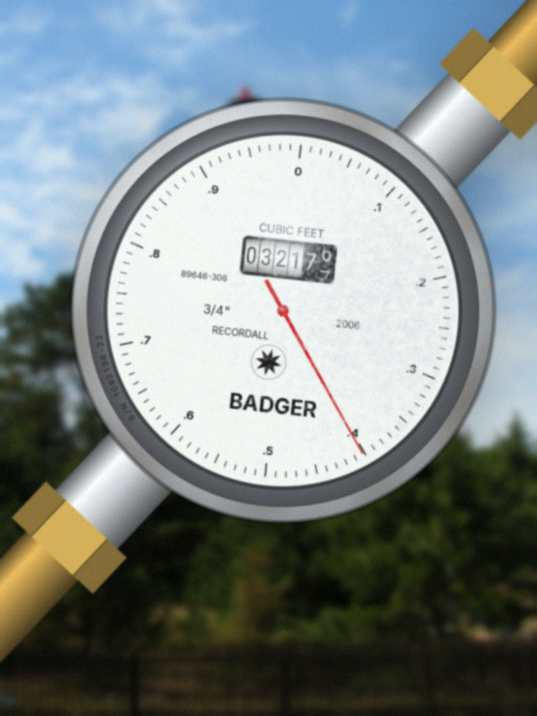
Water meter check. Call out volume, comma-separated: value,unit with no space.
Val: 32176.40,ft³
